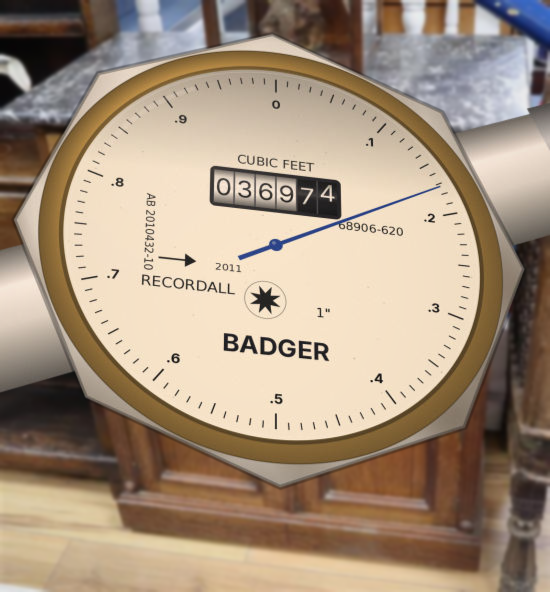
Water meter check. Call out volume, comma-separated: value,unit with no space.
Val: 36974.17,ft³
